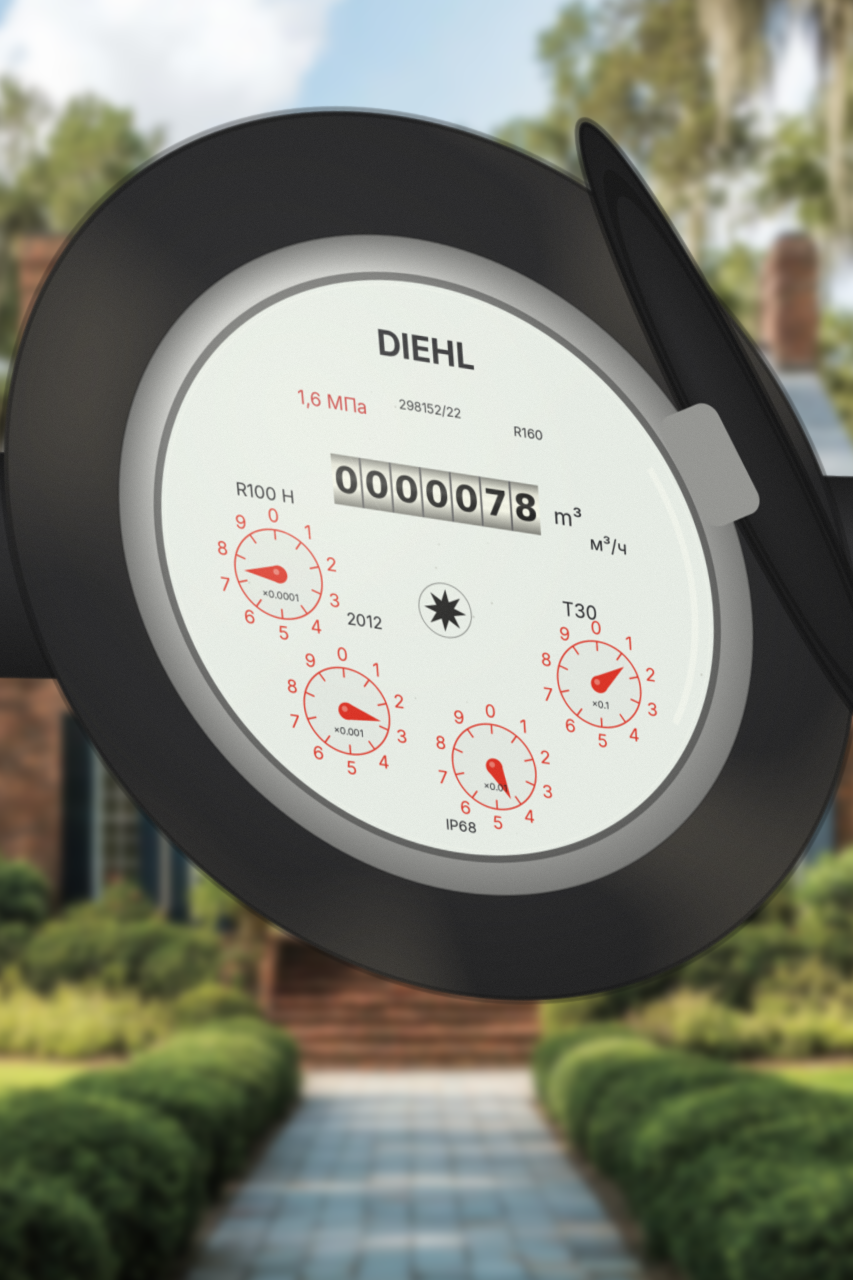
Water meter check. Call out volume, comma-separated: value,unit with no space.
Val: 78.1427,m³
